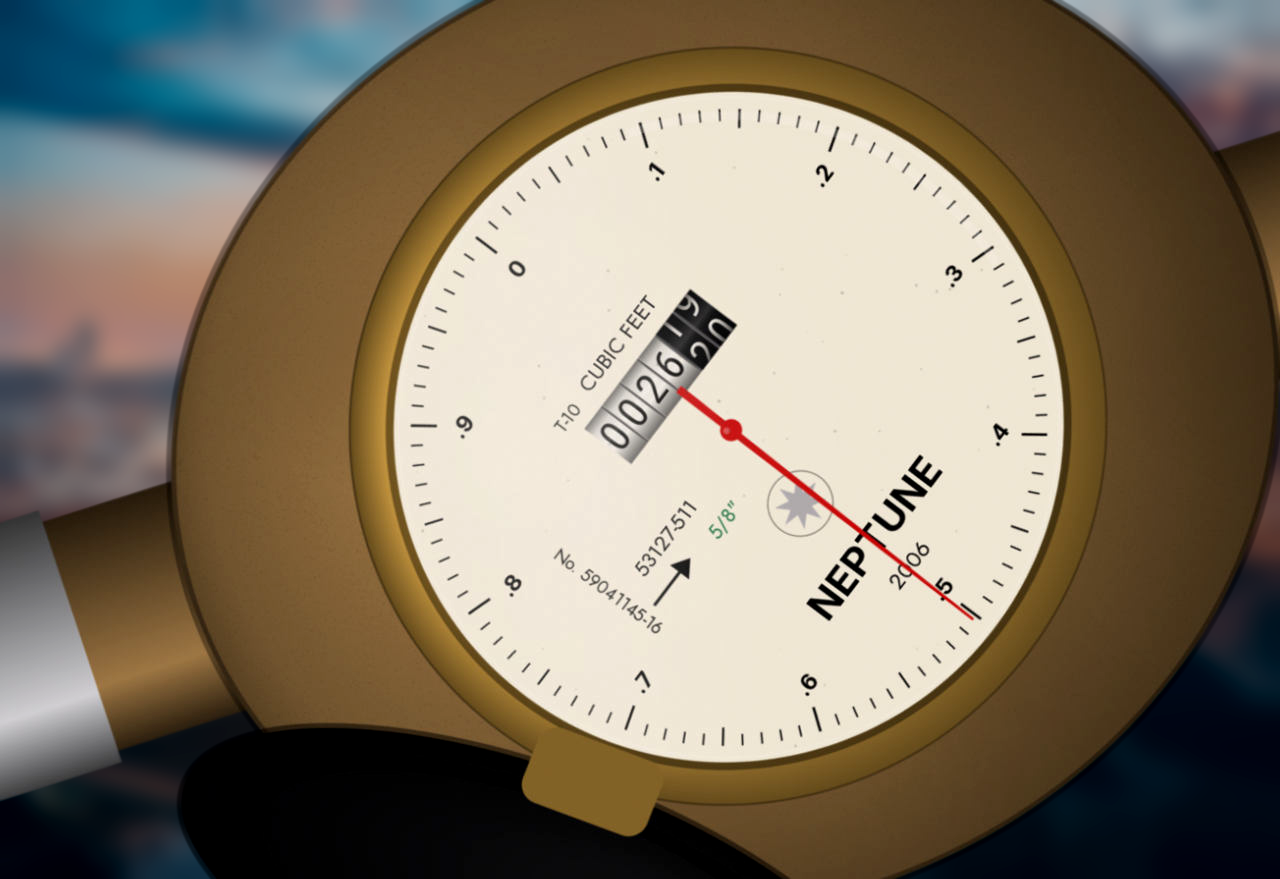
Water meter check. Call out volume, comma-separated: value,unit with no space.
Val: 2619.50,ft³
